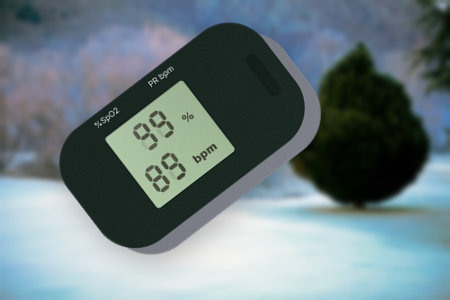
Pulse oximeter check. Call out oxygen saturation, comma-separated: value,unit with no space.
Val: 99,%
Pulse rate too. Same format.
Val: 89,bpm
